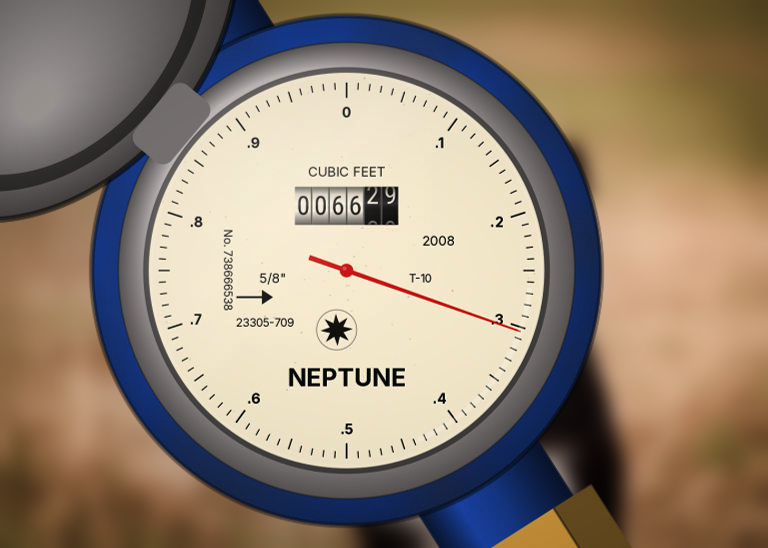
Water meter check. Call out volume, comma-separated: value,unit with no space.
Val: 6629.30,ft³
